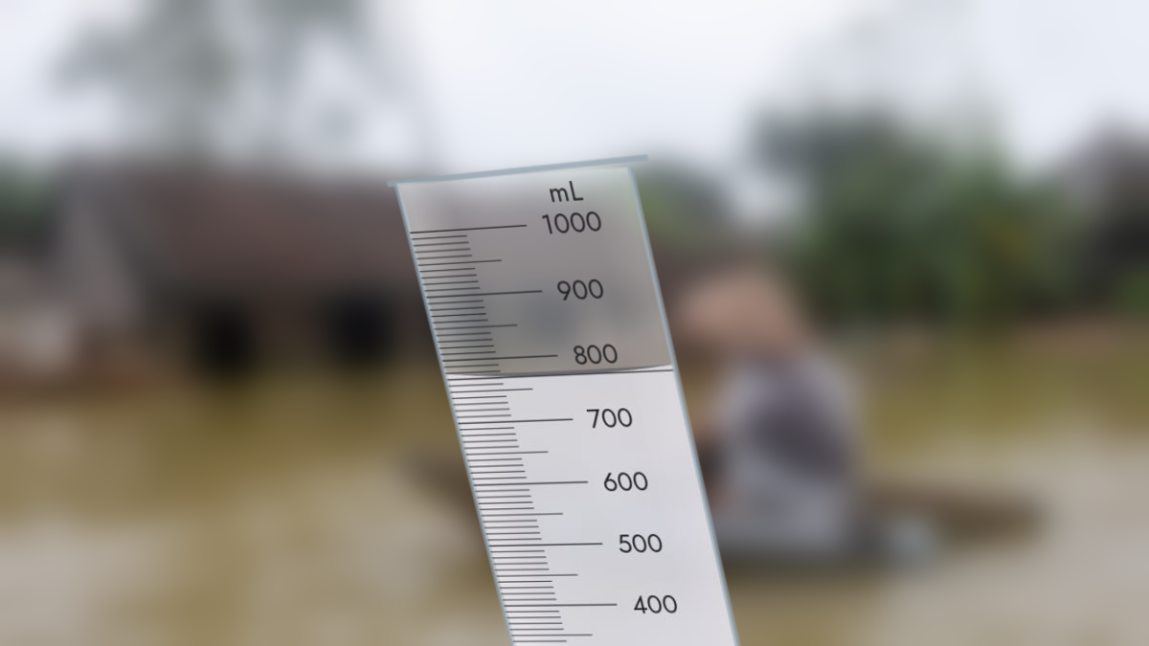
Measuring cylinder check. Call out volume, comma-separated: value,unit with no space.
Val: 770,mL
